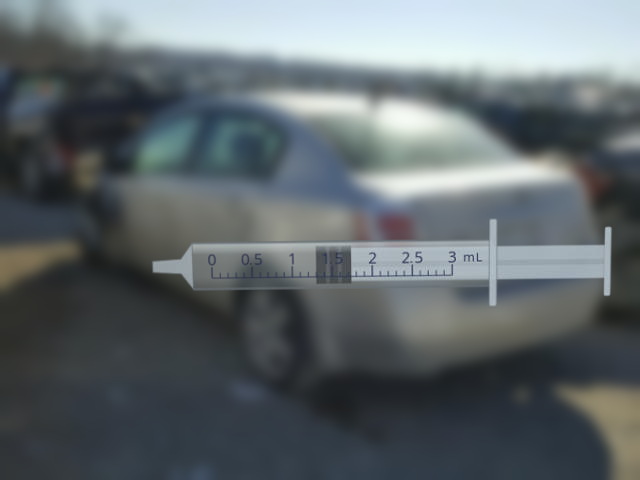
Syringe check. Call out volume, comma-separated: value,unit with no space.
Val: 1.3,mL
